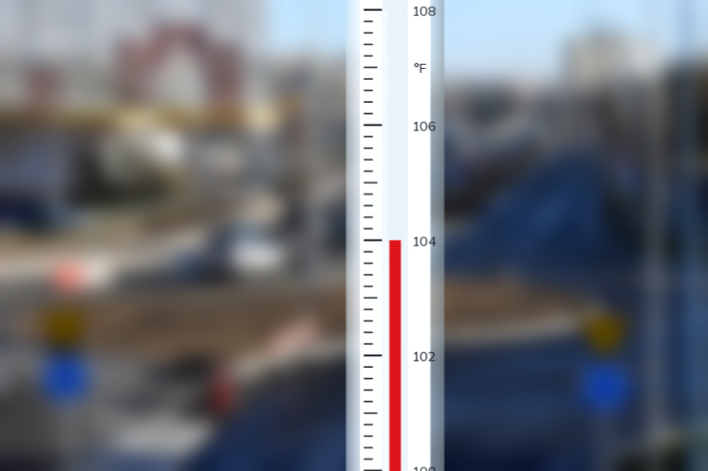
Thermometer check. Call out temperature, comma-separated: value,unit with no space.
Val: 104,°F
